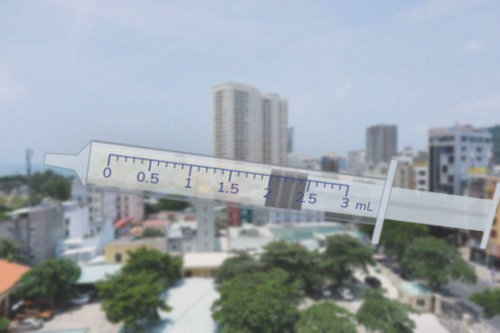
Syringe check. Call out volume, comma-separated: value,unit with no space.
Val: 2,mL
